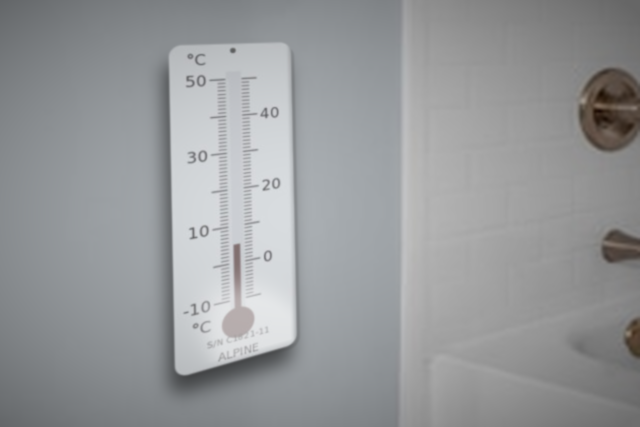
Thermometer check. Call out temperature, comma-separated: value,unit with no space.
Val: 5,°C
